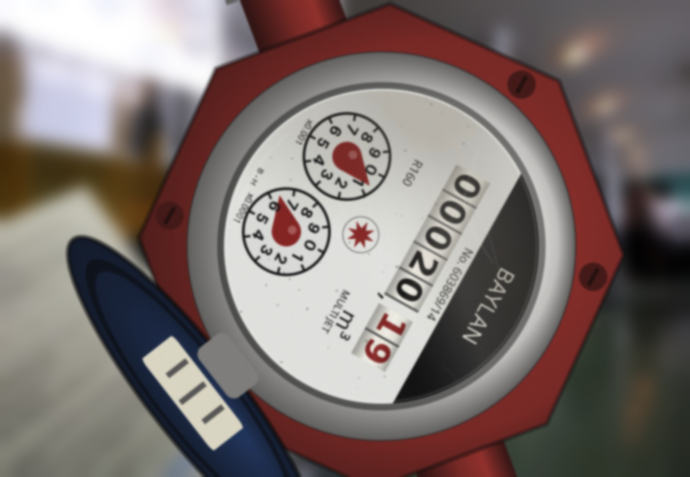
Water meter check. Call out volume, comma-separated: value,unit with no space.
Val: 20.1906,m³
